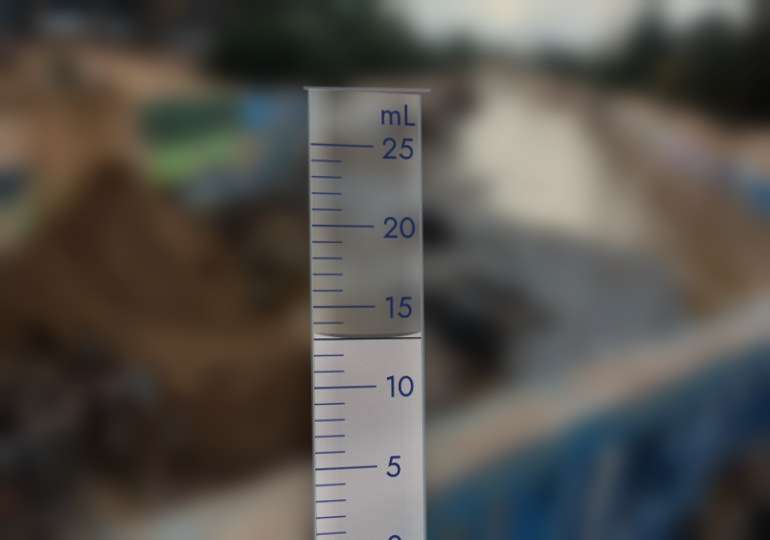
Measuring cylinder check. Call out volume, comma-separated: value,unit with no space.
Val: 13,mL
